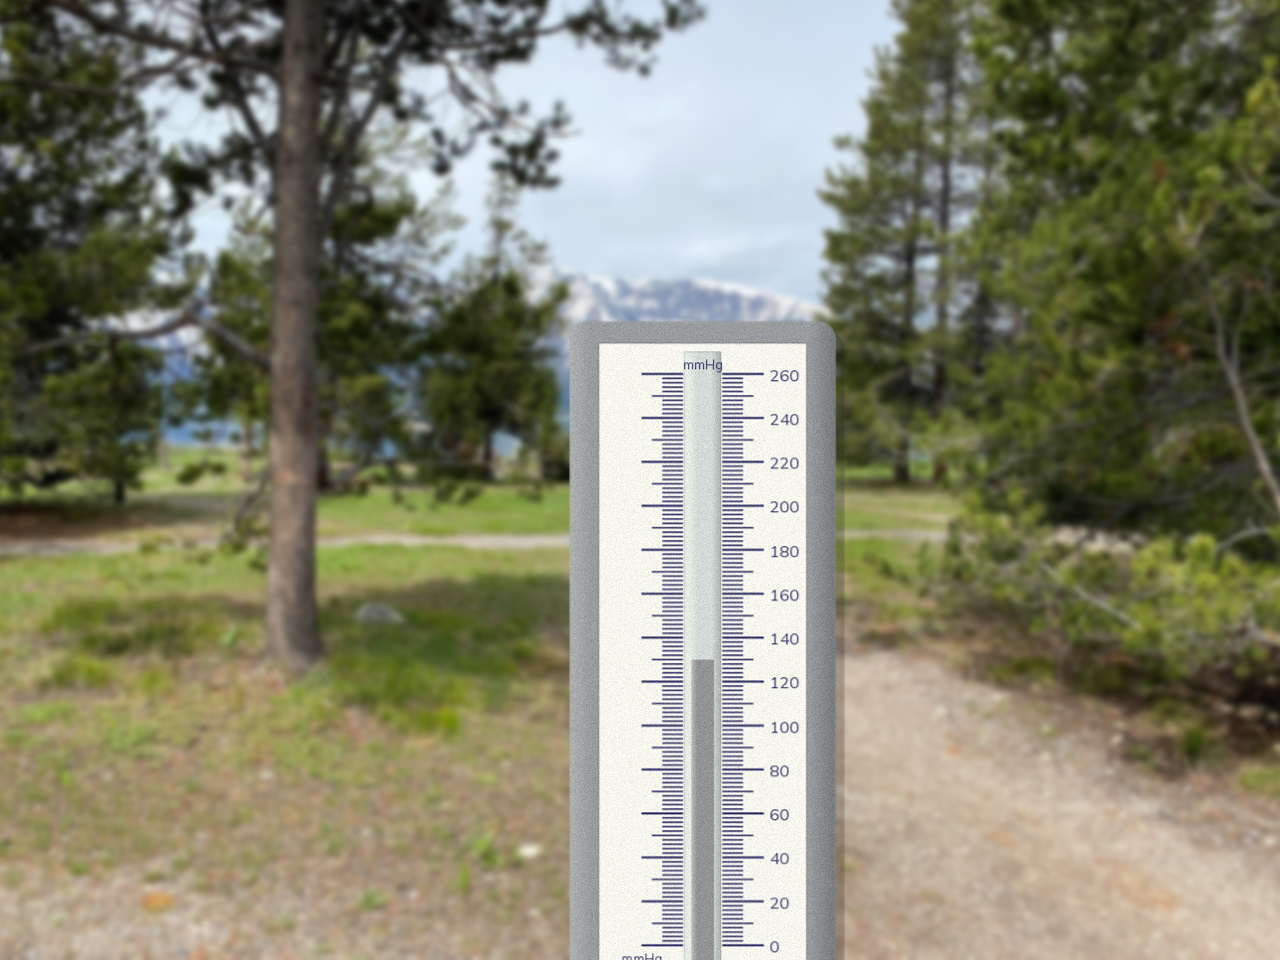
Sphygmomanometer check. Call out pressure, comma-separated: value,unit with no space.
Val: 130,mmHg
